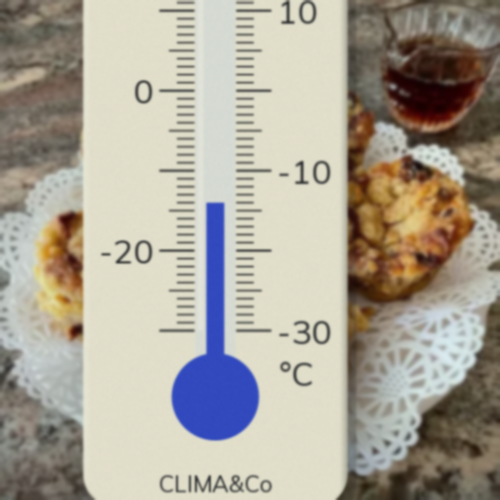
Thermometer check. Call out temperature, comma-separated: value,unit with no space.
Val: -14,°C
